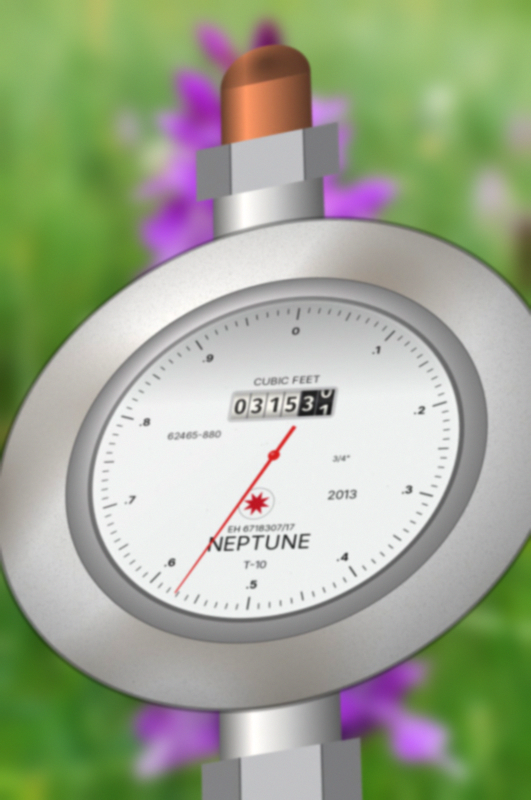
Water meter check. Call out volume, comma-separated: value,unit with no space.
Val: 31530.57,ft³
